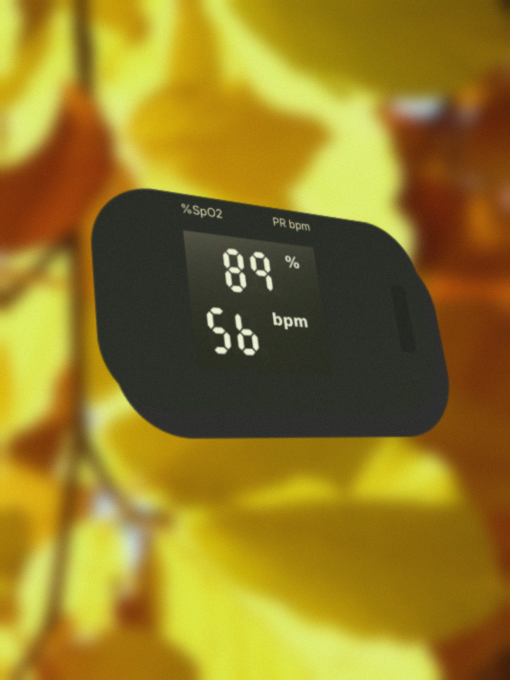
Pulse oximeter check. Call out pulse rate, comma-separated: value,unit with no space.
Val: 56,bpm
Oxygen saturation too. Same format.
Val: 89,%
